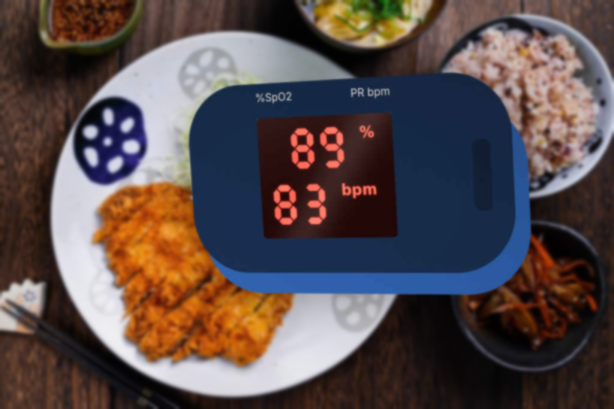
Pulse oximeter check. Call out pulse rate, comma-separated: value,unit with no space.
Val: 83,bpm
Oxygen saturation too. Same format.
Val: 89,%
